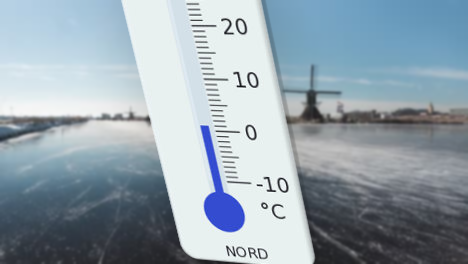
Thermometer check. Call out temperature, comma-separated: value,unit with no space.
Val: 1,°C
